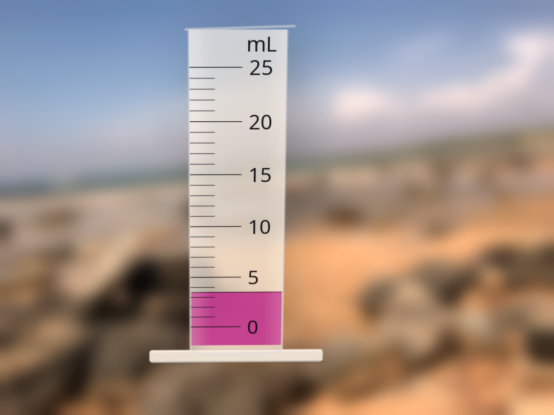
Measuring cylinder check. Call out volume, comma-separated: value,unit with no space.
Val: 3.5,mL
